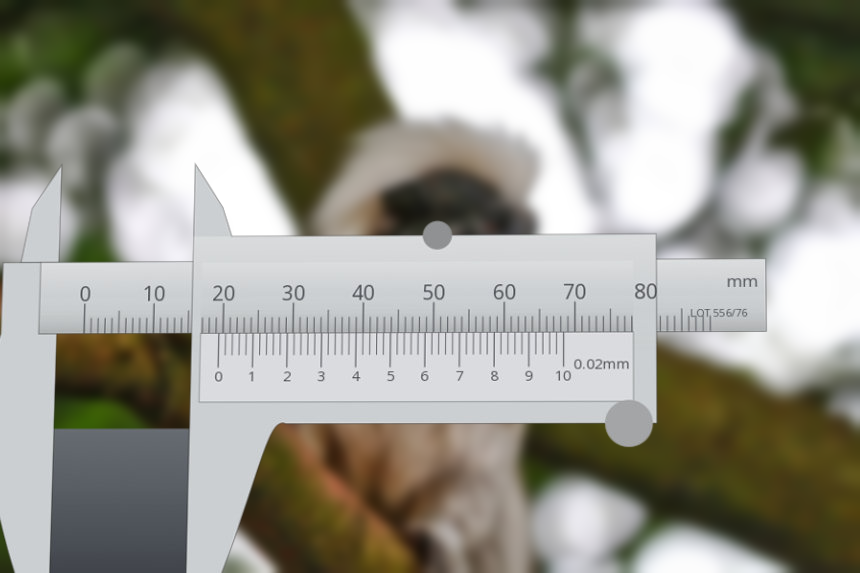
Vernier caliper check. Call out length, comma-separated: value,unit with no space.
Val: 19.4,mm
